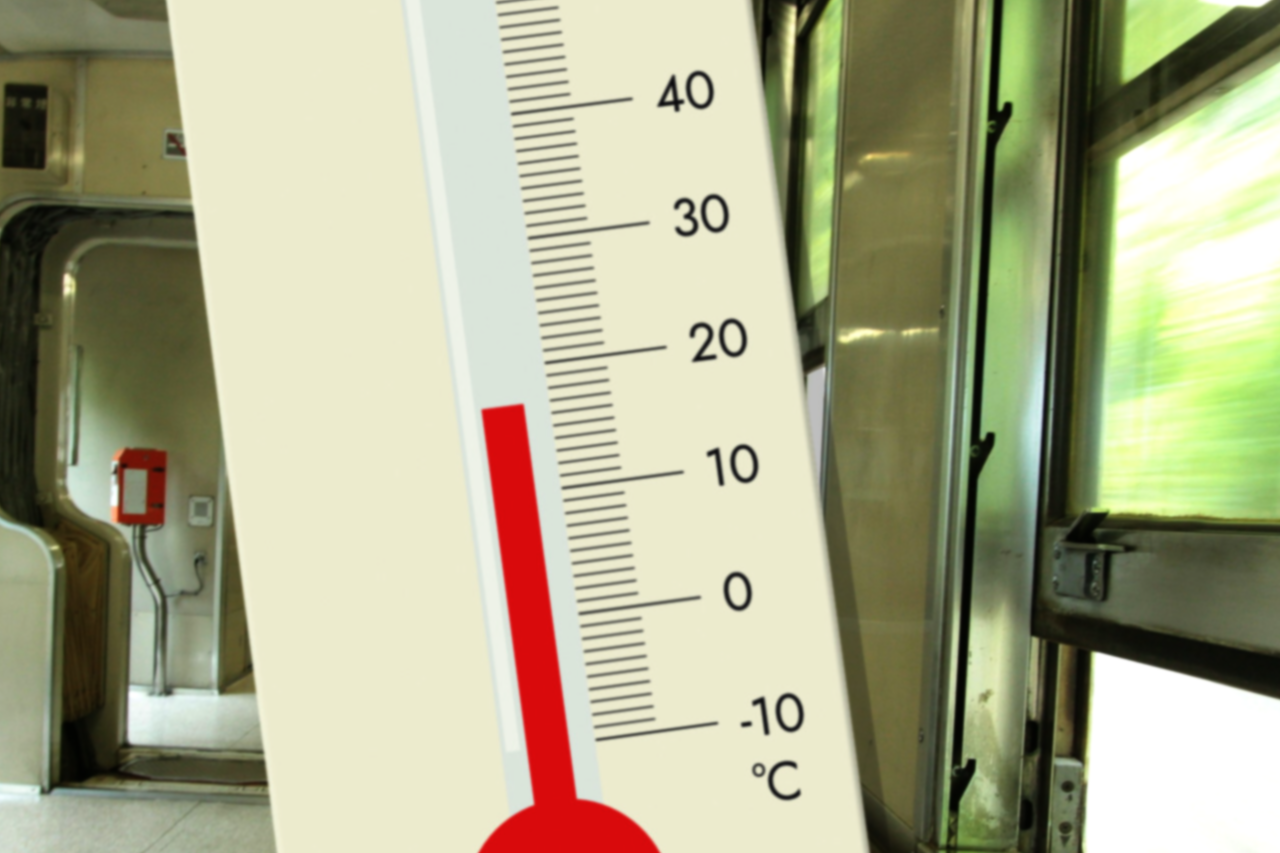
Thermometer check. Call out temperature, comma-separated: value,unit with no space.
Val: 17,°C
